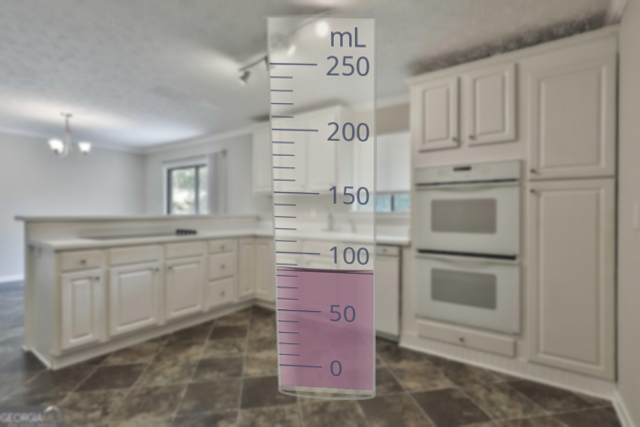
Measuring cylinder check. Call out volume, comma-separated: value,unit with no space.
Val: 85,mL
